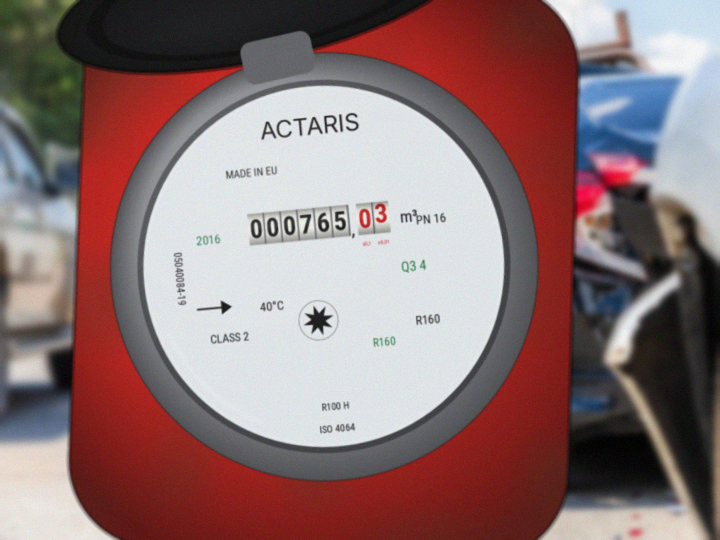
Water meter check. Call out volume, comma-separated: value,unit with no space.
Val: 765.03,m³
